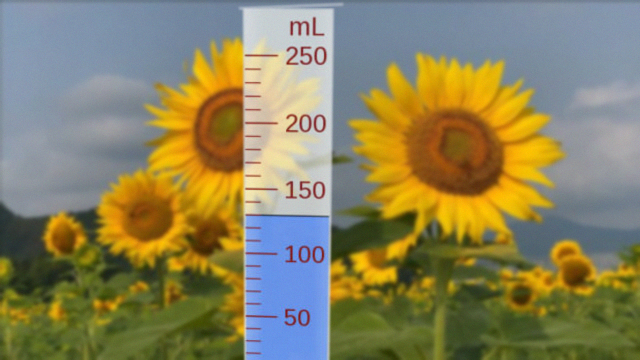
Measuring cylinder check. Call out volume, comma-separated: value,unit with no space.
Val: 130,mL
